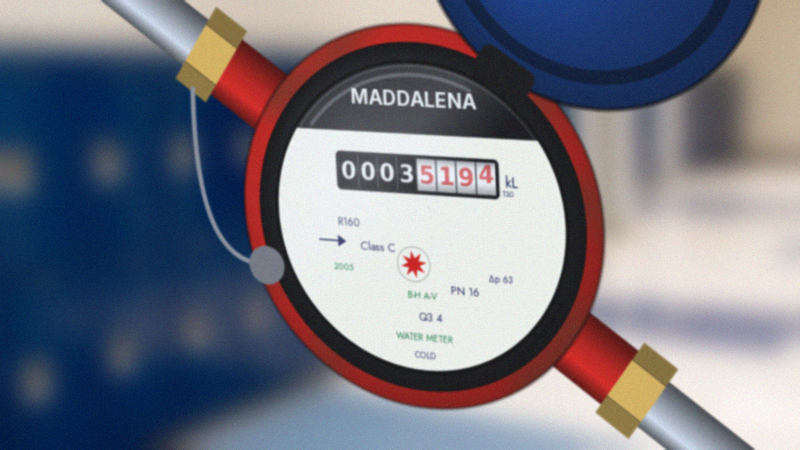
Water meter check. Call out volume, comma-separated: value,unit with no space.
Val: 3.5194,kL
